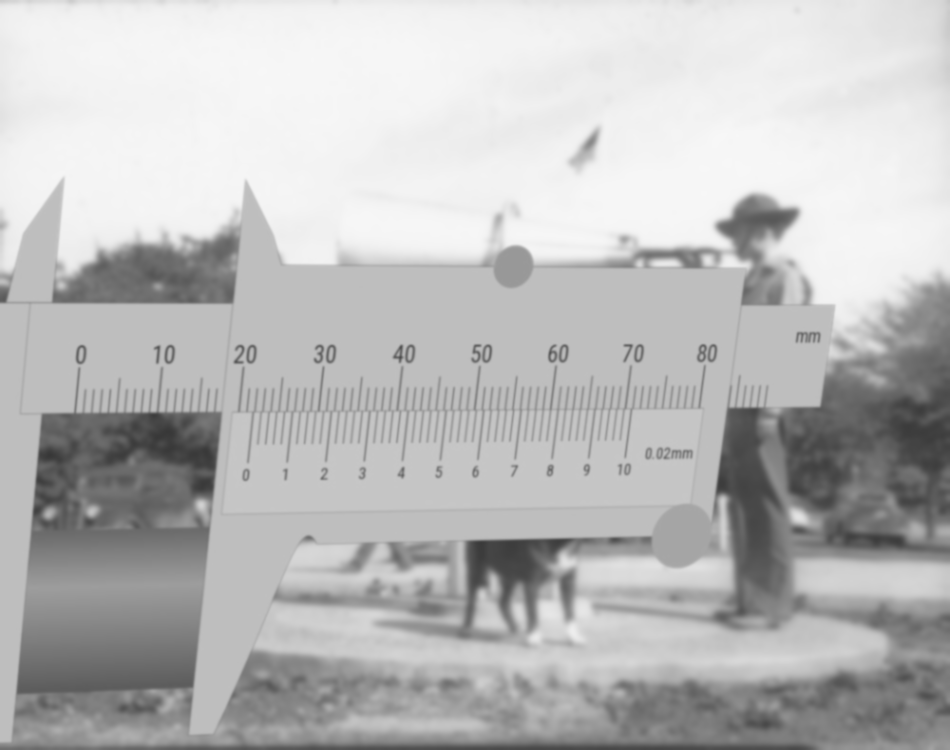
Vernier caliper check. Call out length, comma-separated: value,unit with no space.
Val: 21.8,mm
